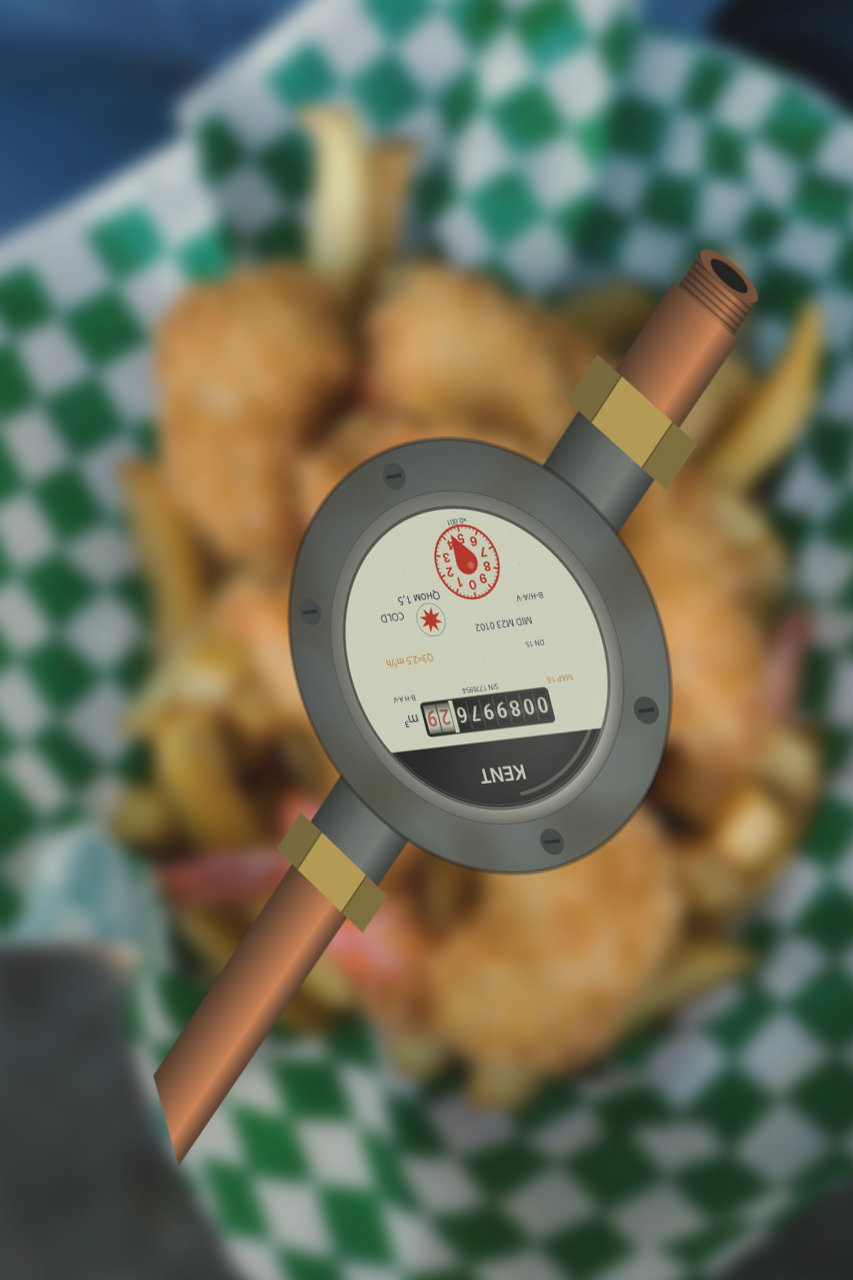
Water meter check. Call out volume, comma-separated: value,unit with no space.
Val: 89976.294,m³
